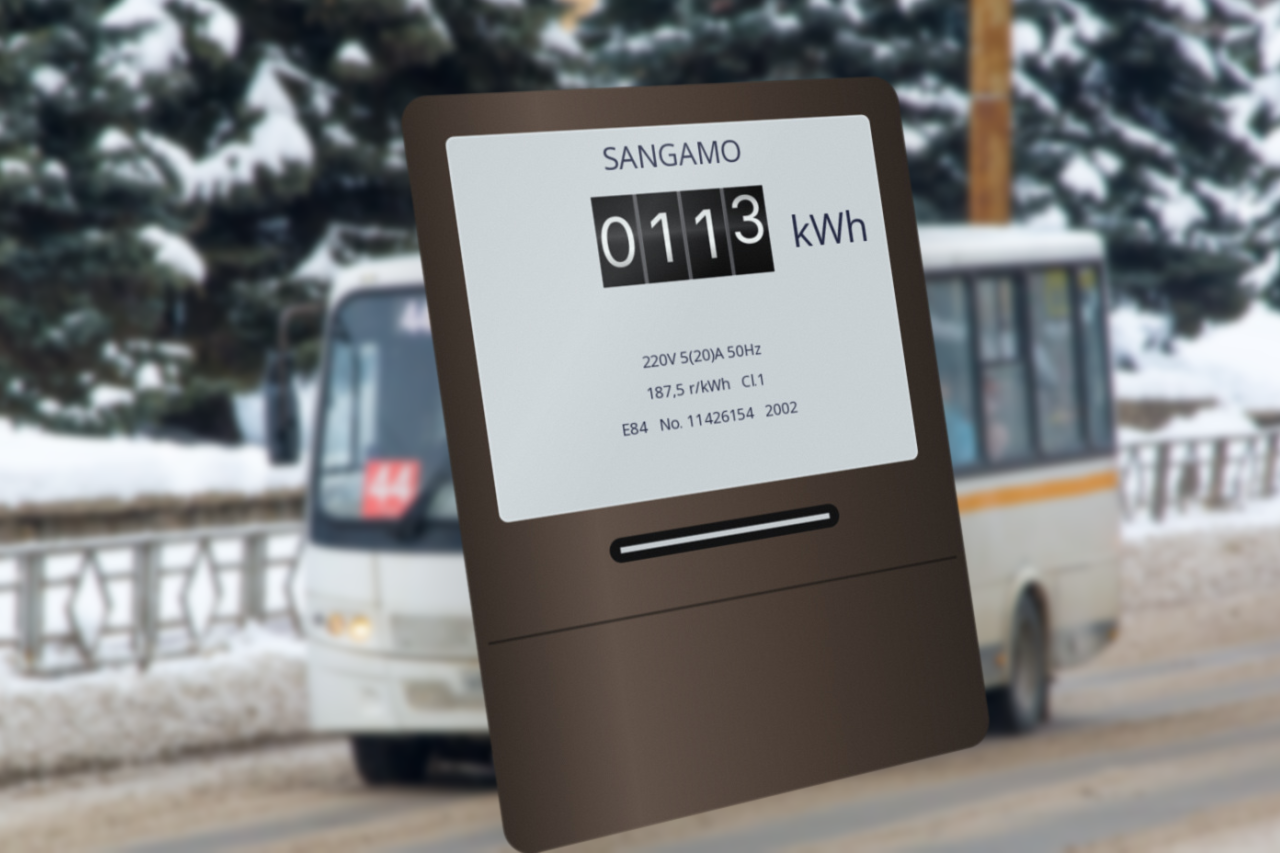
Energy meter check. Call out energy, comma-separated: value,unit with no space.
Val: 113,kWh
